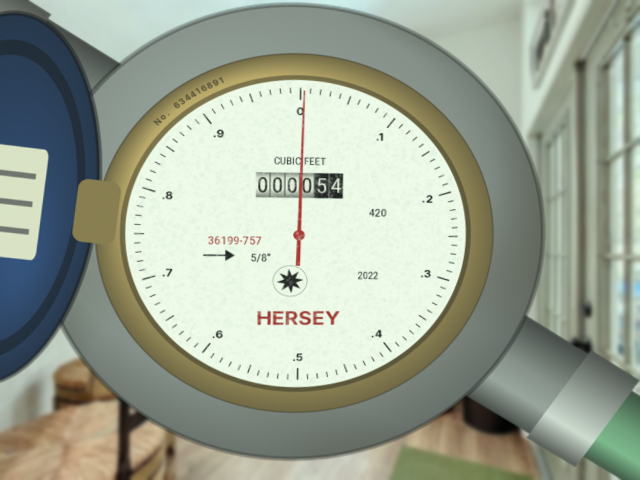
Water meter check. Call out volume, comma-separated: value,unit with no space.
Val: 54.00,ft³
